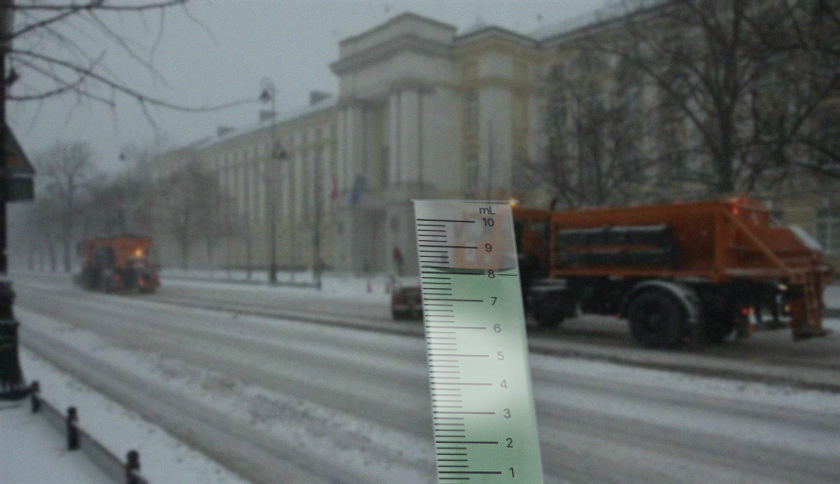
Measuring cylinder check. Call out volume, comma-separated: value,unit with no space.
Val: 8,mL
